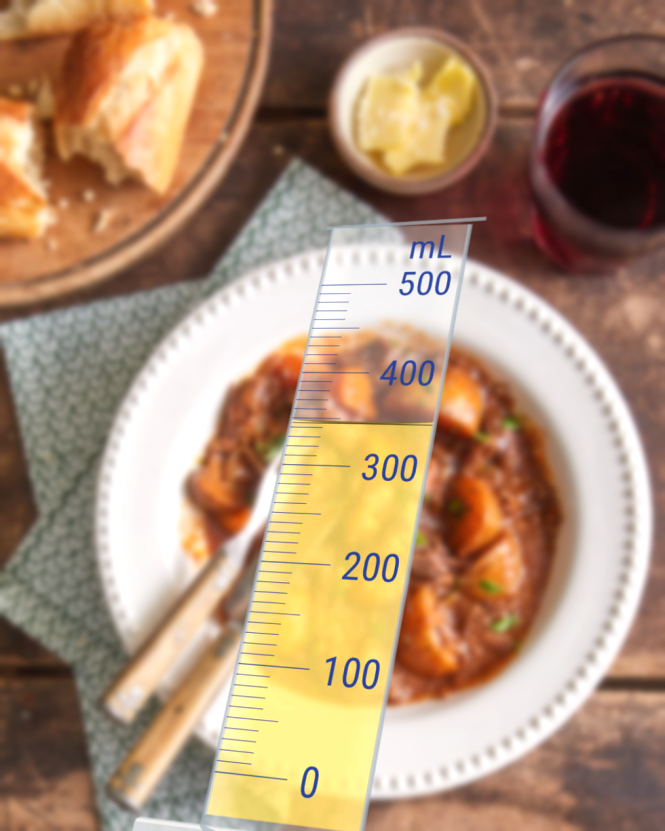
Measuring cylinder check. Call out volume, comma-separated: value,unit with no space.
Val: 345,mL
